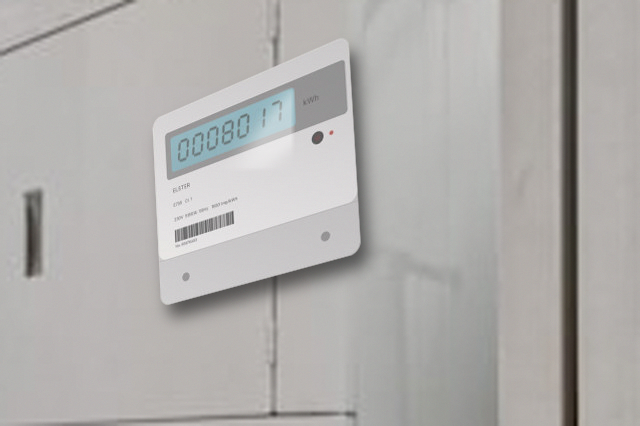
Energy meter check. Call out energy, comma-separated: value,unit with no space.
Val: 8017,kWh
